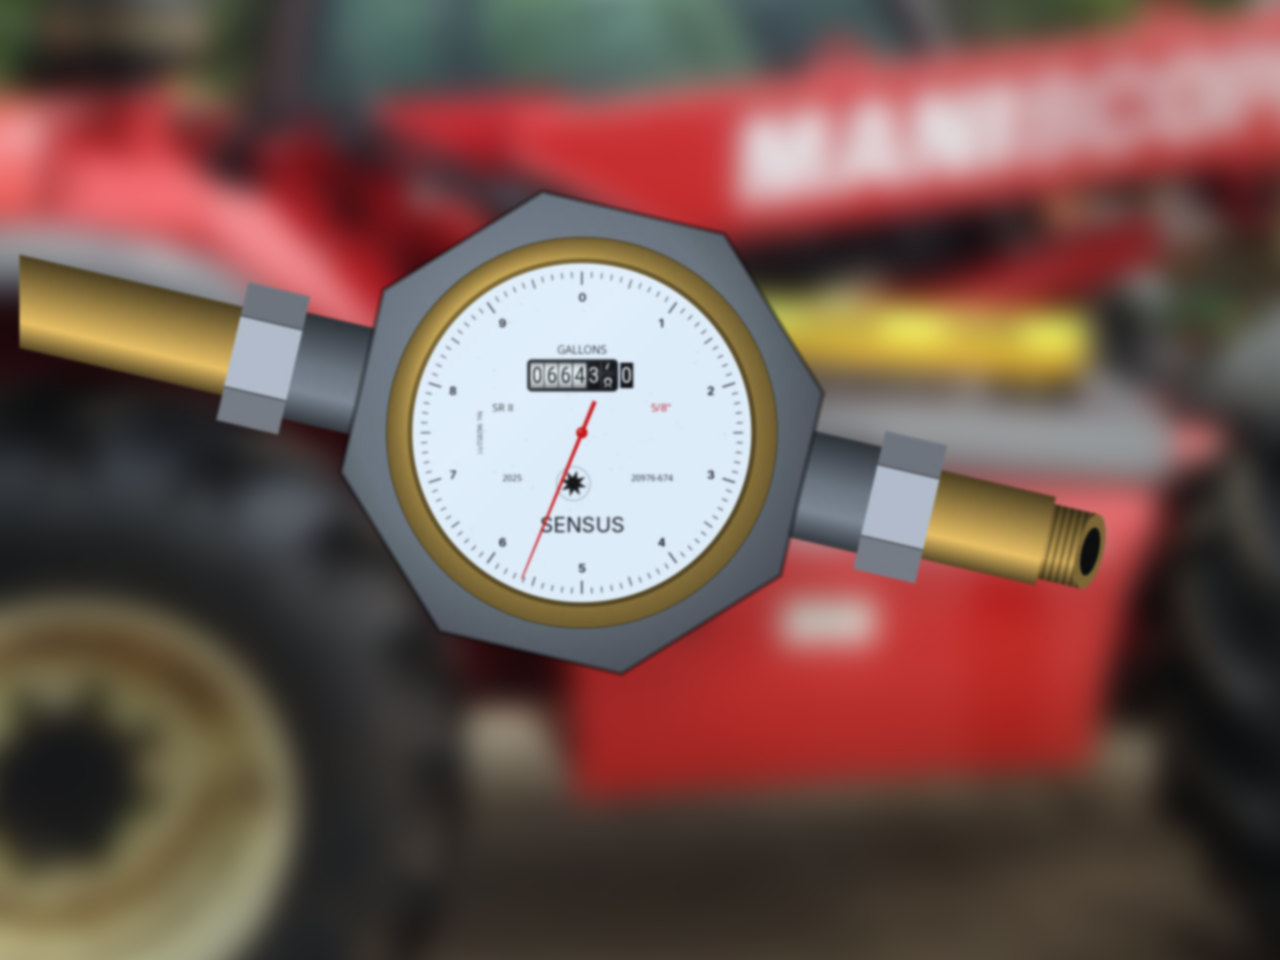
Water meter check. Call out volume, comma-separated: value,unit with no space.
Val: 664375.6,gal
